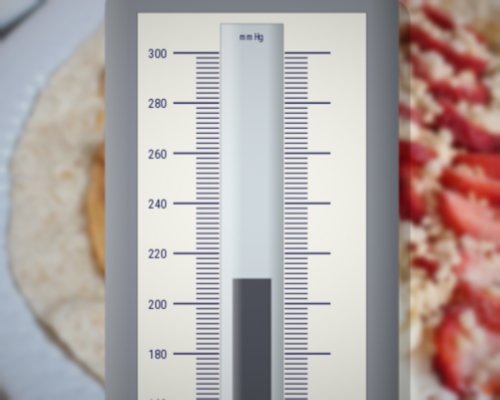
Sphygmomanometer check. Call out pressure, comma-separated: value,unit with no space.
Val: 210,mmHg
